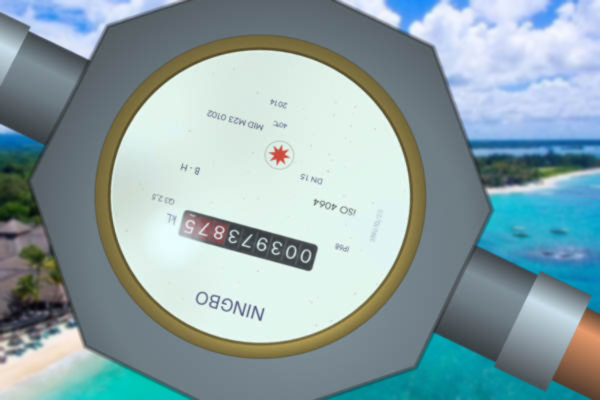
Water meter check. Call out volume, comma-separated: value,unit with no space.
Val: 3973.875,kL
